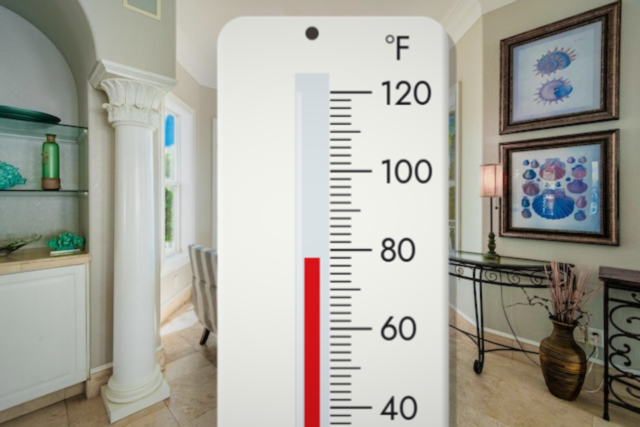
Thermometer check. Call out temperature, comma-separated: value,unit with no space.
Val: 78,°F
